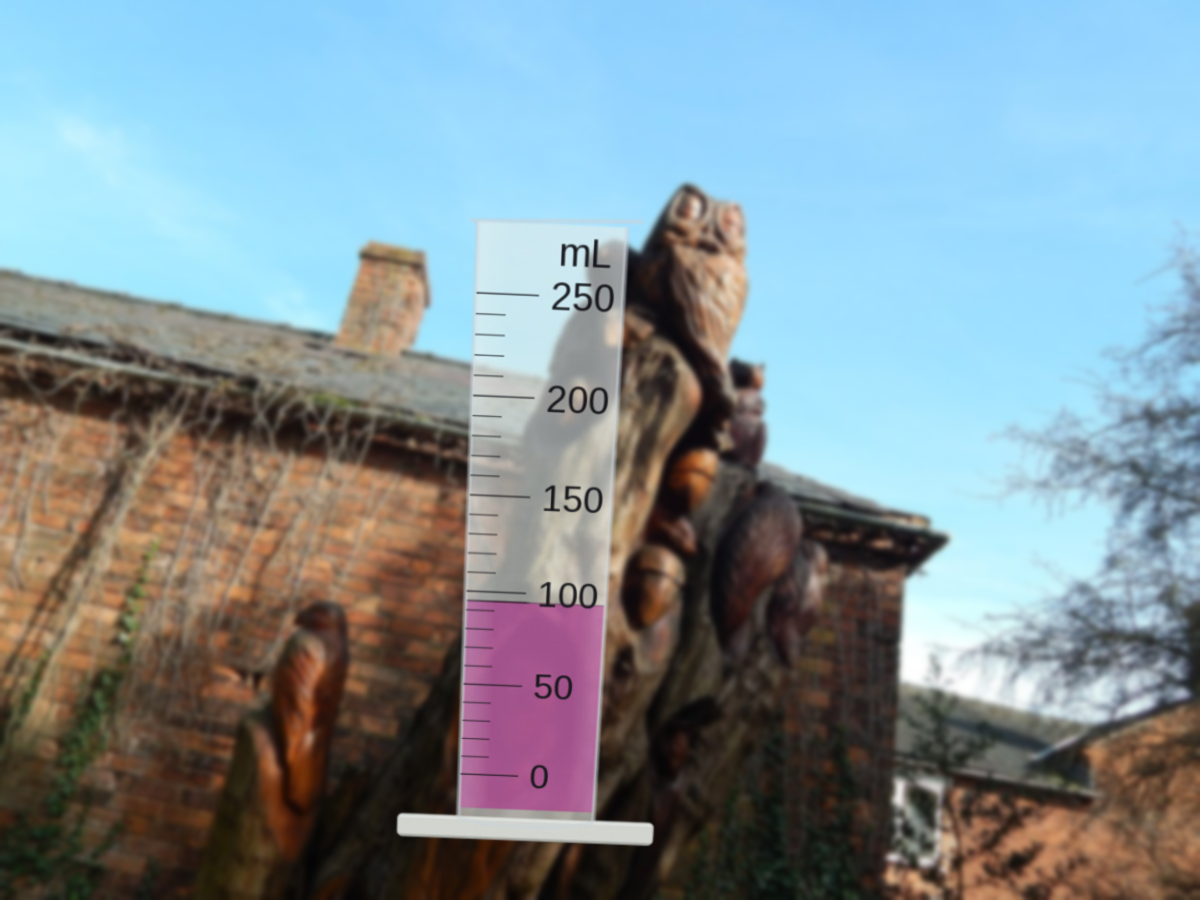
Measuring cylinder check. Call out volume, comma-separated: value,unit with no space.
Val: 95,mL
